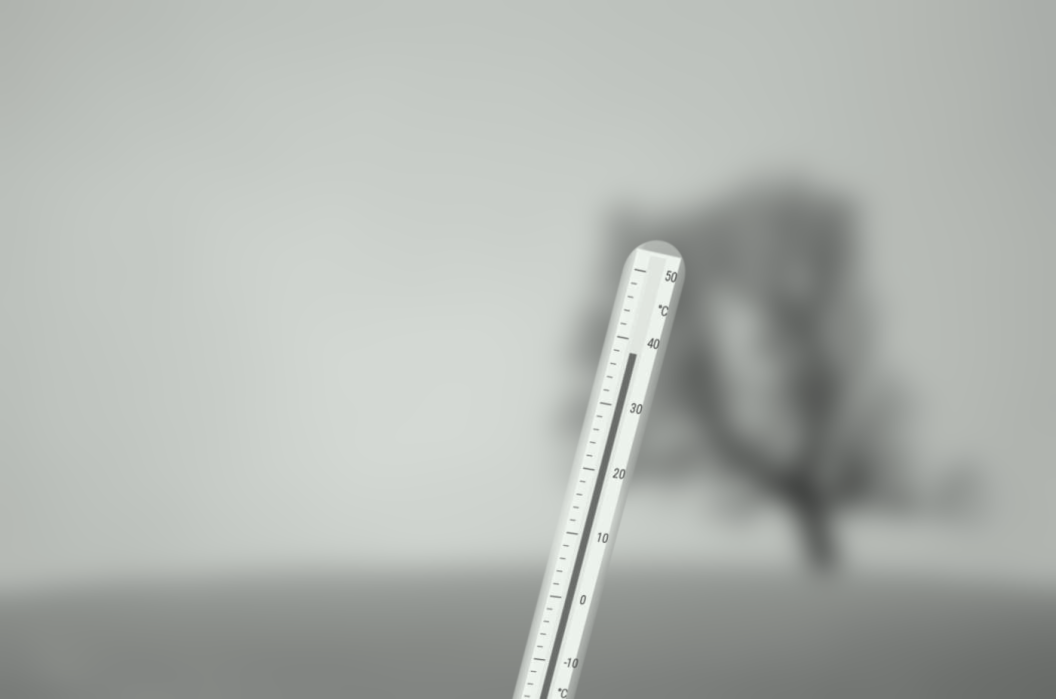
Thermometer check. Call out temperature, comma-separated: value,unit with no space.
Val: 38,°C
